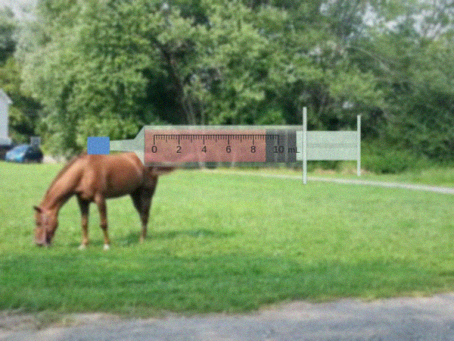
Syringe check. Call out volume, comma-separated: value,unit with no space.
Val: 9,mL
